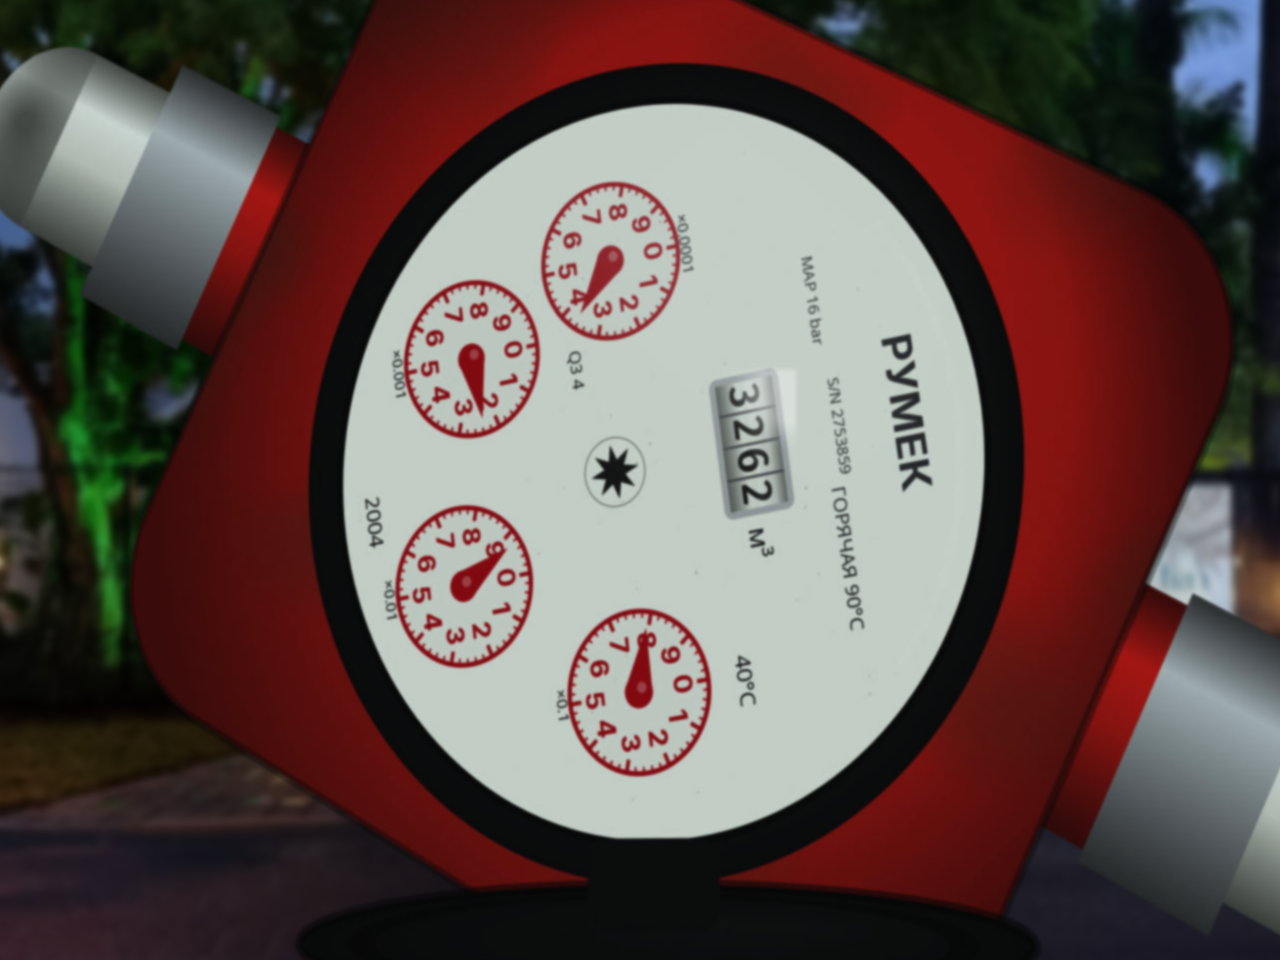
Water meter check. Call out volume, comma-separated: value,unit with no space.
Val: 3262.7923,m³
